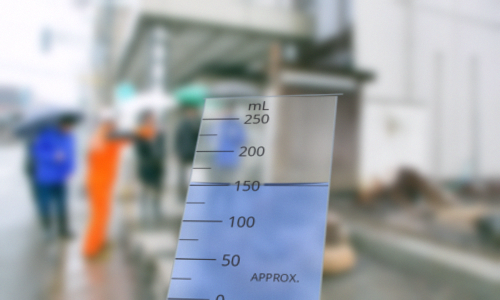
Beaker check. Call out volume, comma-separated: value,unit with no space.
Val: 150,mL
